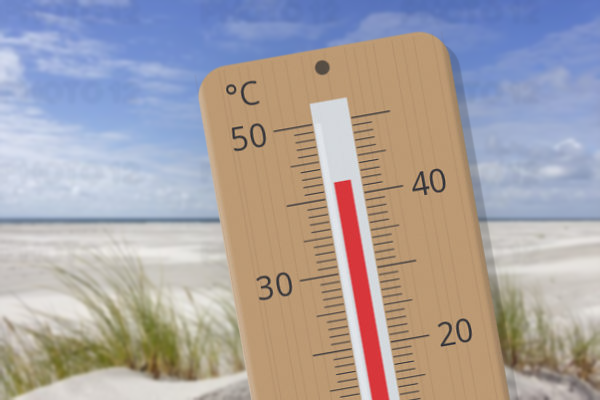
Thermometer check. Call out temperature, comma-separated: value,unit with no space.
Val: 42,°C
